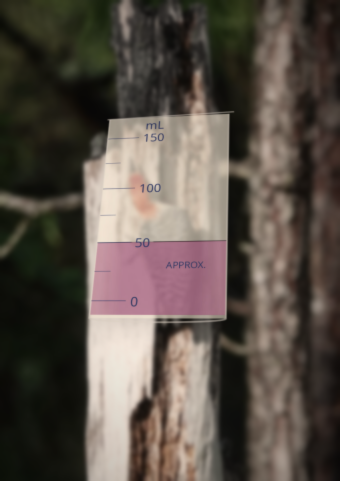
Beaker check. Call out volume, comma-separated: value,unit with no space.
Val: 50,mL
